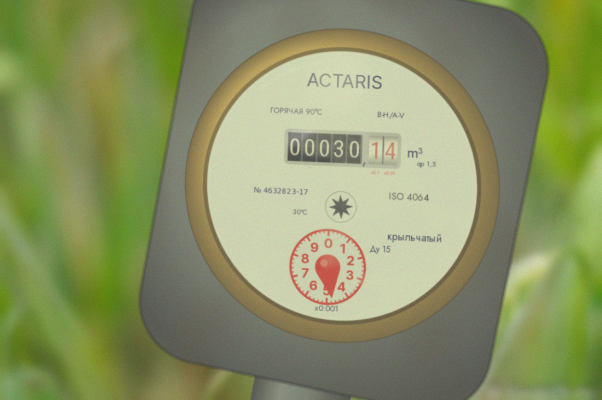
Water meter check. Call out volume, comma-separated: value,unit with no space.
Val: 30.144,m³
